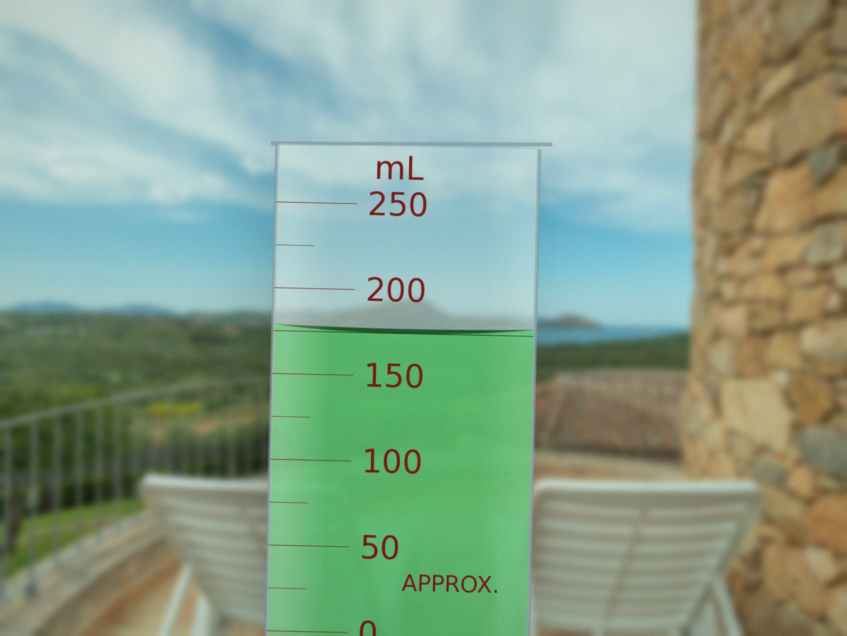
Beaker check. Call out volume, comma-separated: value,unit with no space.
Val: 175,mL
